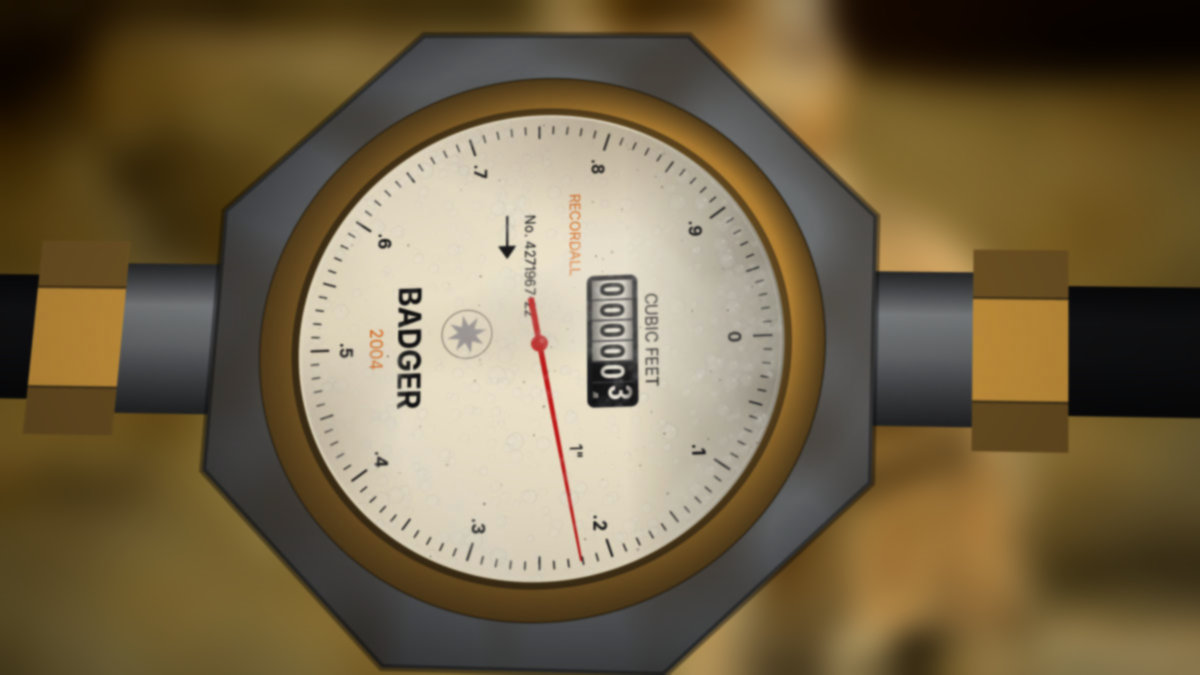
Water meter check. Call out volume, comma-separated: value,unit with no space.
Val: 3.22,ft³
